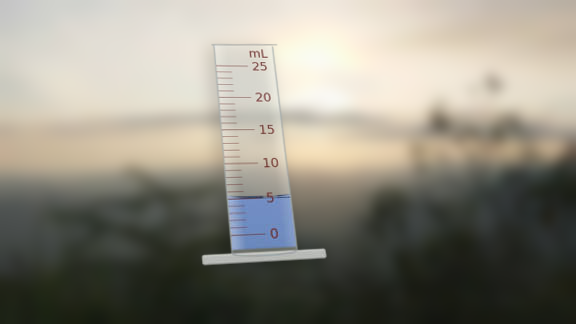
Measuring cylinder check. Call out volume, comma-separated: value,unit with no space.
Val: 5,mL
